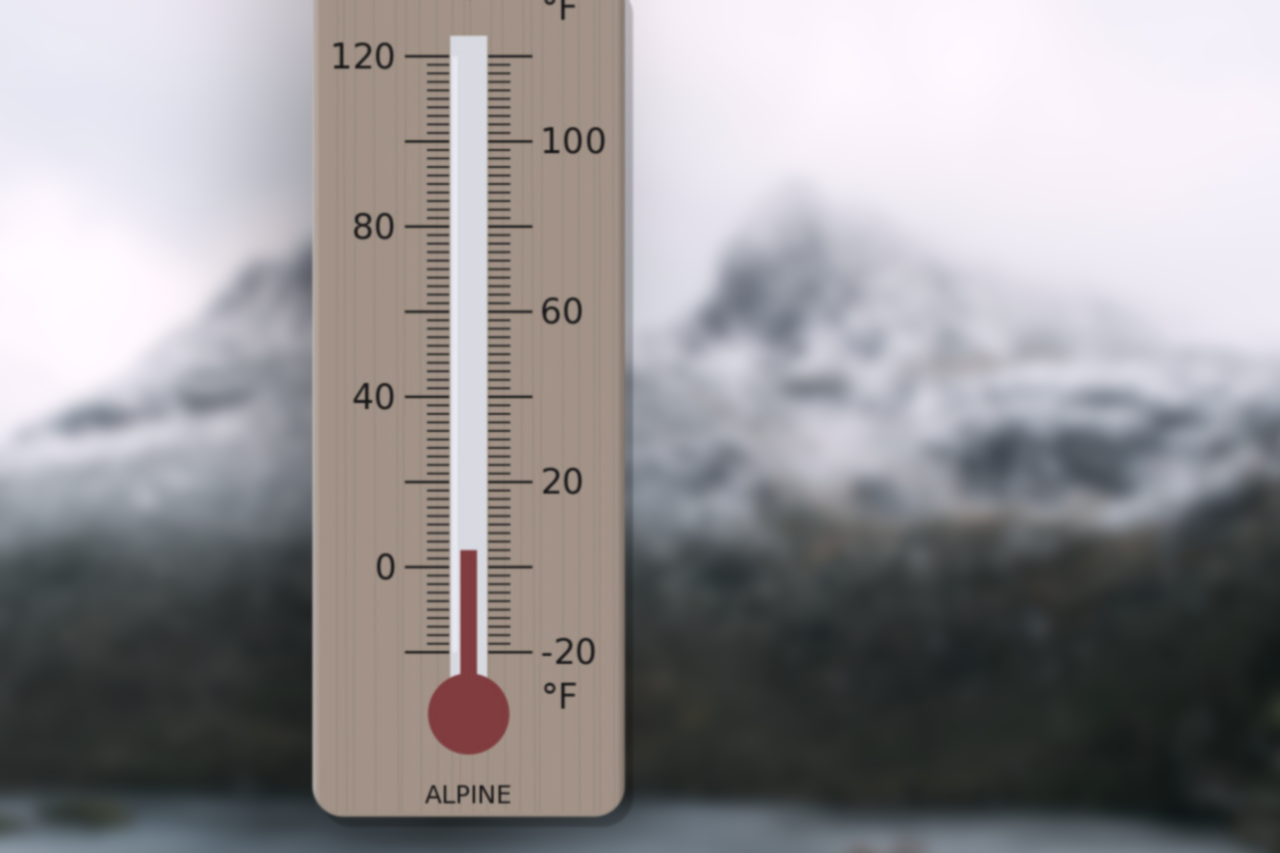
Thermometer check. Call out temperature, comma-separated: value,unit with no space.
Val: 4,°F
